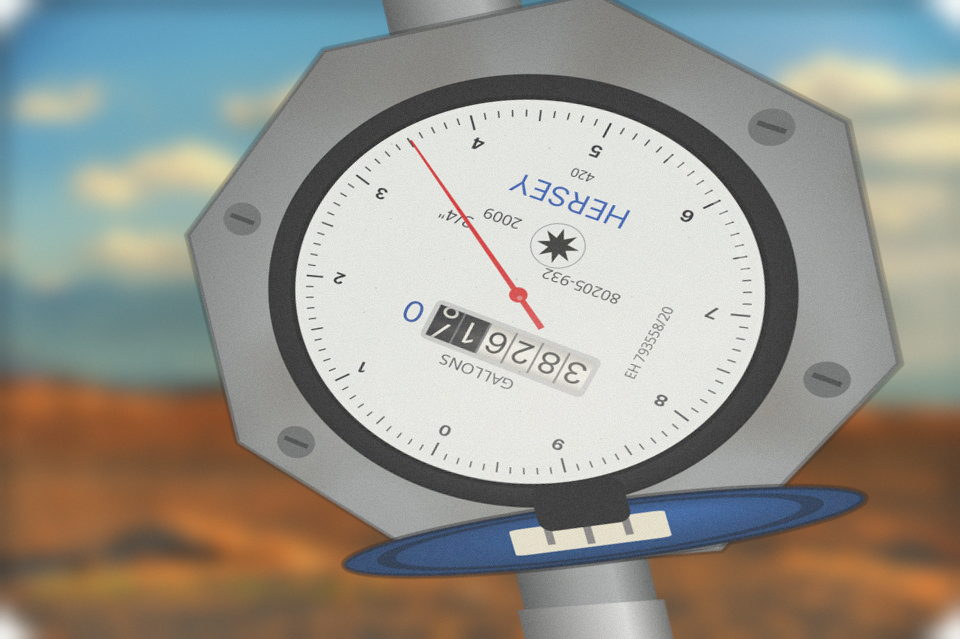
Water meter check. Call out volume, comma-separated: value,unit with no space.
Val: 3826173.5,gal
